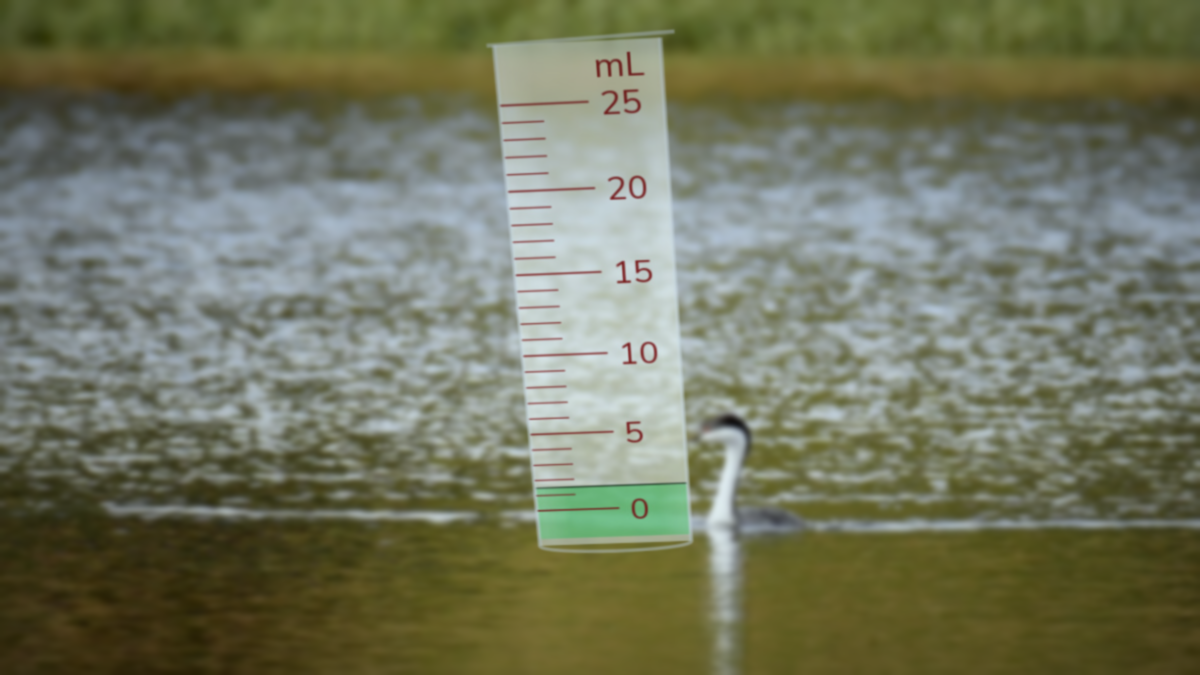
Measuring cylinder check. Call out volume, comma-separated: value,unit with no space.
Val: 1.5,mL
